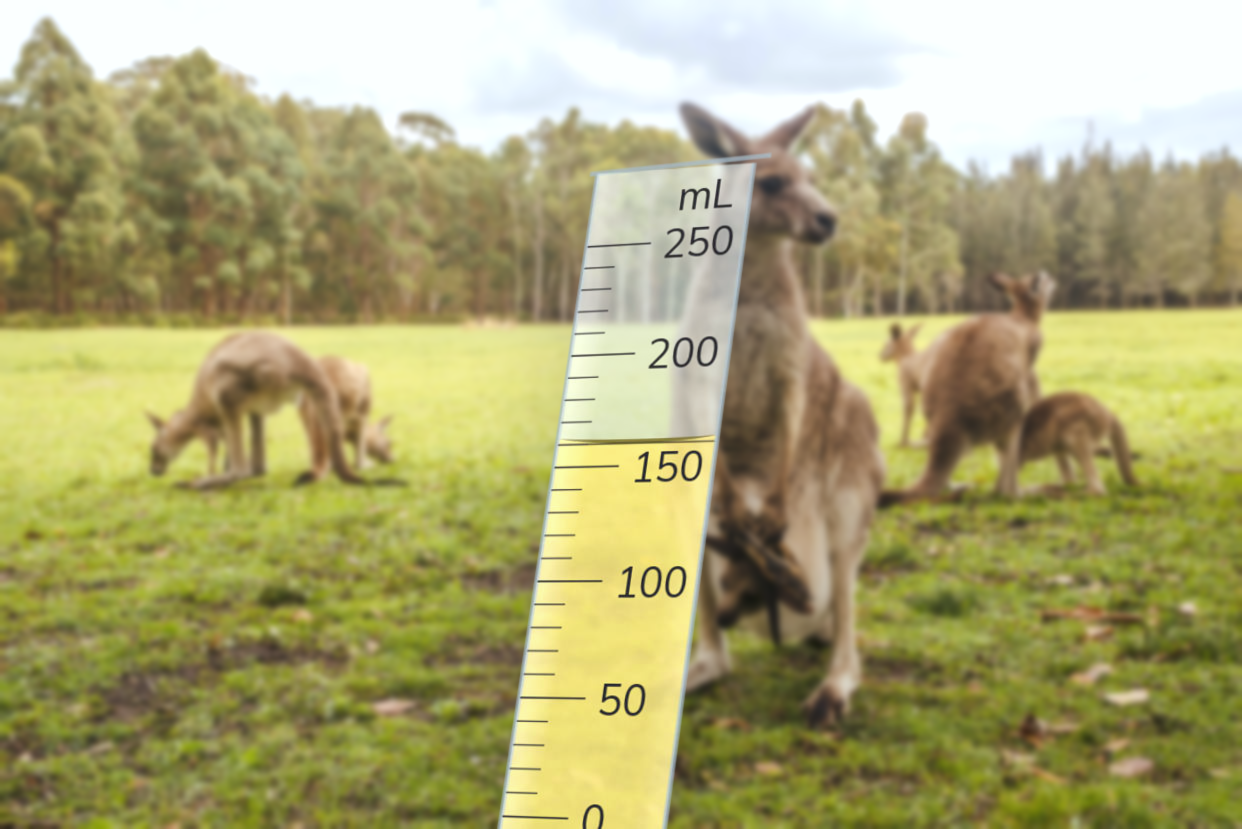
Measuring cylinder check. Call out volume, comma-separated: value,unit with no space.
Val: 160,mL
